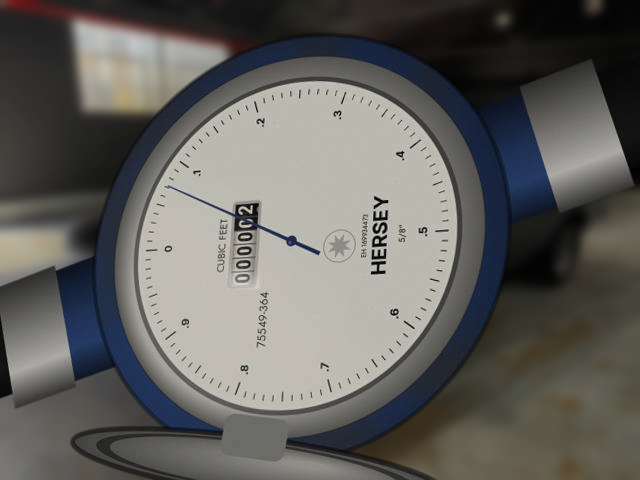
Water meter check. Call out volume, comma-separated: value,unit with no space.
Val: 2.07,ft³
